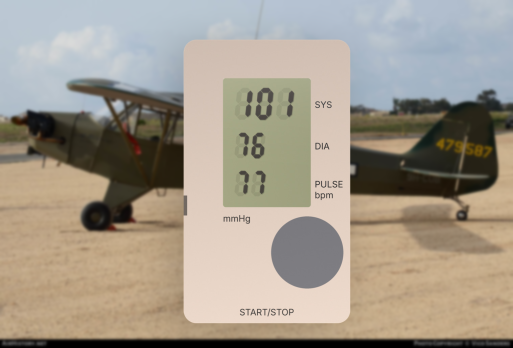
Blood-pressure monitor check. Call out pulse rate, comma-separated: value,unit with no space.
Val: 77,bpm
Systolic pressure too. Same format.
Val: 101,mmHg
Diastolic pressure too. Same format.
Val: 76,mmHg
